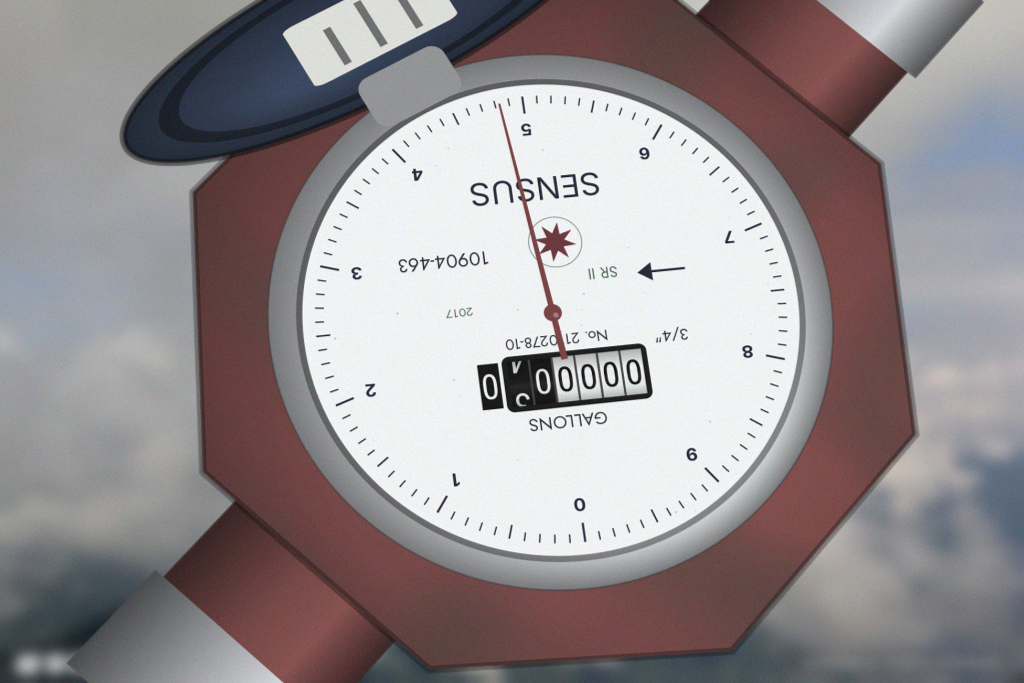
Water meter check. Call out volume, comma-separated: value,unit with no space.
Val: 34.8,gal
